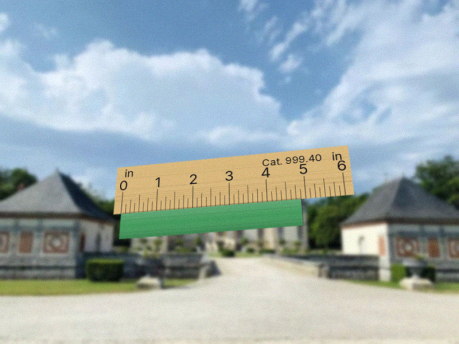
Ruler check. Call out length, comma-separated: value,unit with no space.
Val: 4.875,in
